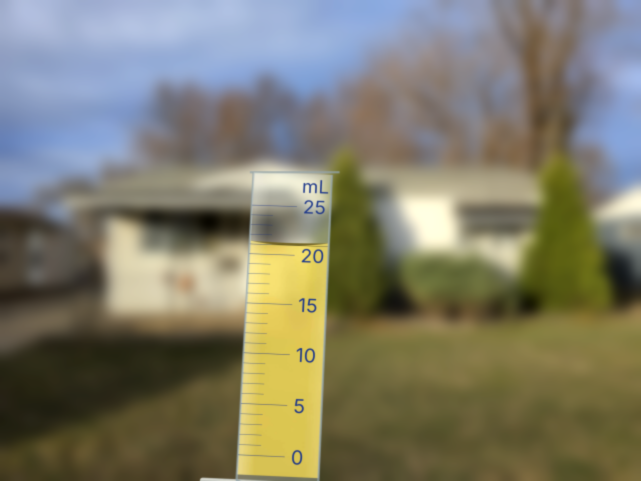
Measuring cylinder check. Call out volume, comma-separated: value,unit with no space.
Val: 21,mL
